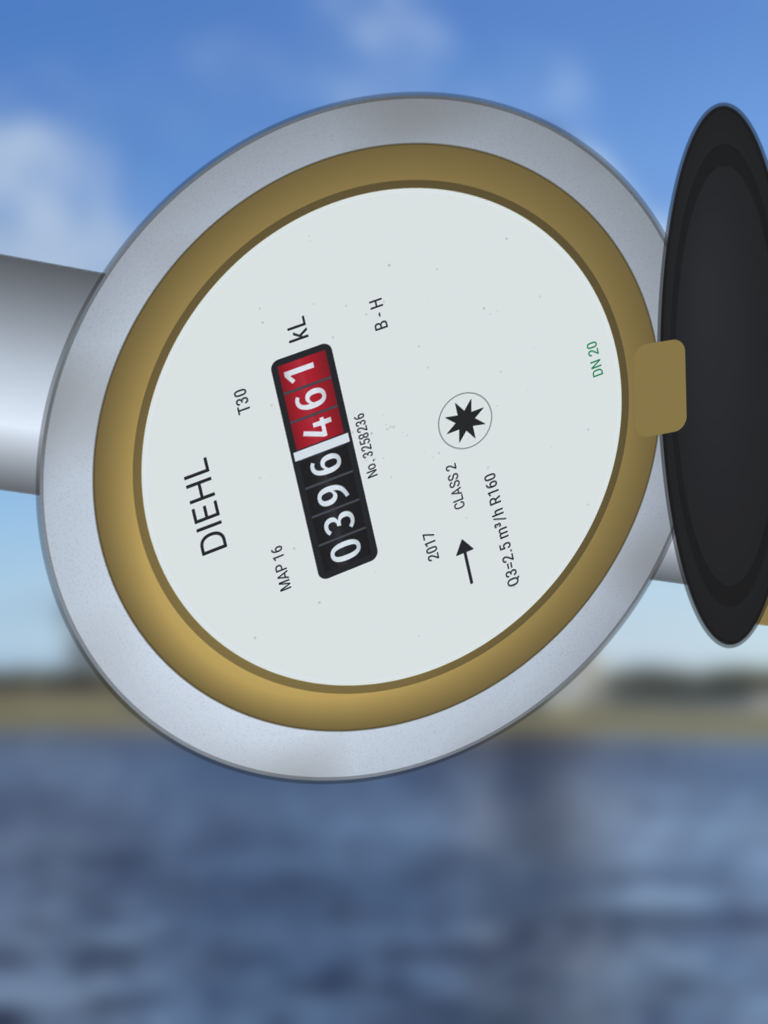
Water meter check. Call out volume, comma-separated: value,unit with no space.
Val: 396.461,kL
